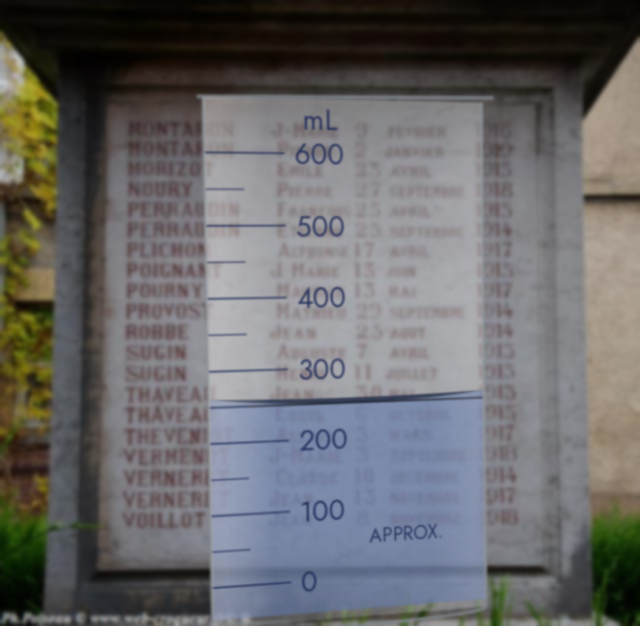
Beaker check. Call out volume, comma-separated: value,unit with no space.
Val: 250,mL
